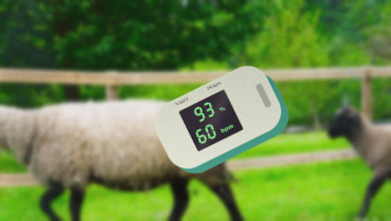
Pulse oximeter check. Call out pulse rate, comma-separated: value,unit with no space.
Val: 60,bpm
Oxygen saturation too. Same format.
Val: 93,%
